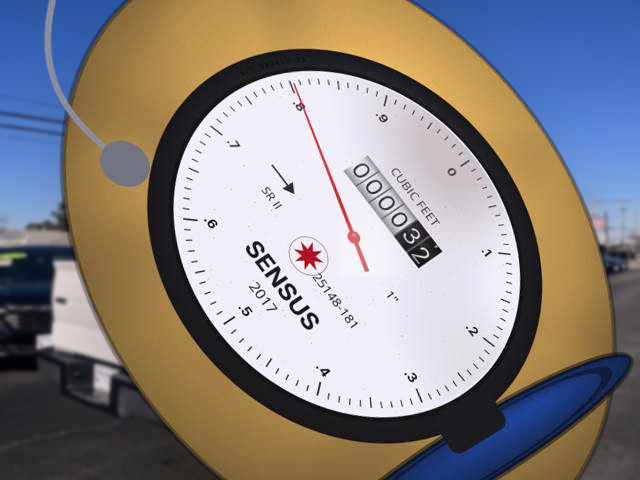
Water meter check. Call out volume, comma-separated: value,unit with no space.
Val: 31.80,ft³
